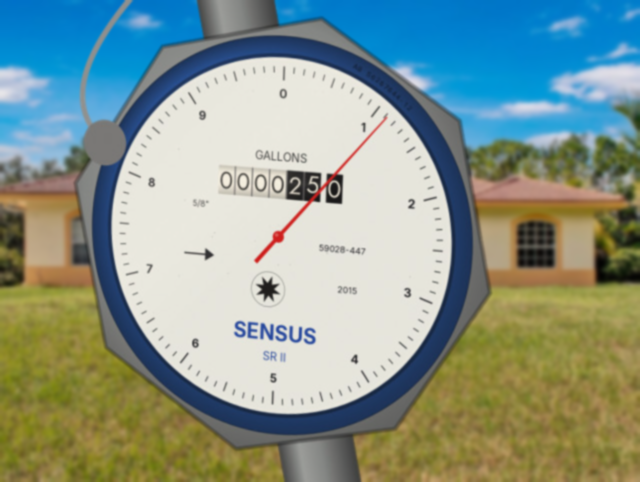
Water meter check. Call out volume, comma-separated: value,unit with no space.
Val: 251.1,gal
